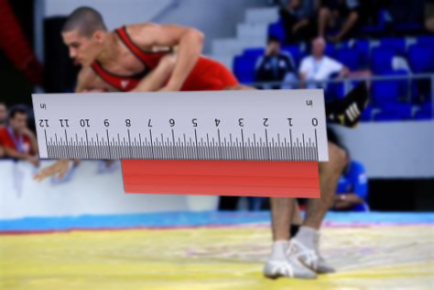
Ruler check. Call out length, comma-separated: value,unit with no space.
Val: 8.5,in
